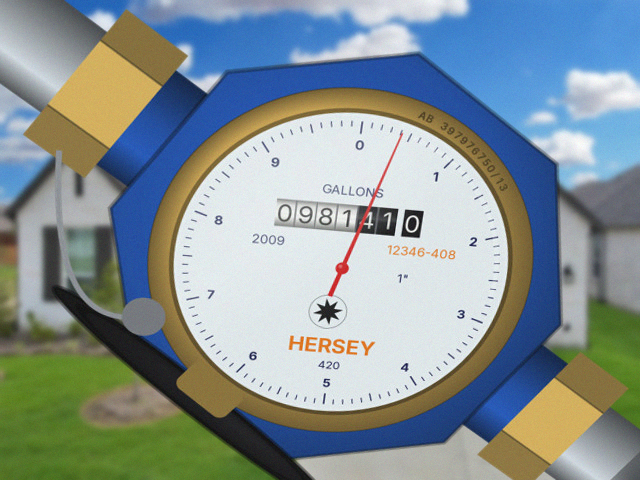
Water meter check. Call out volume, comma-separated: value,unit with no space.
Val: 981410.4,gal
